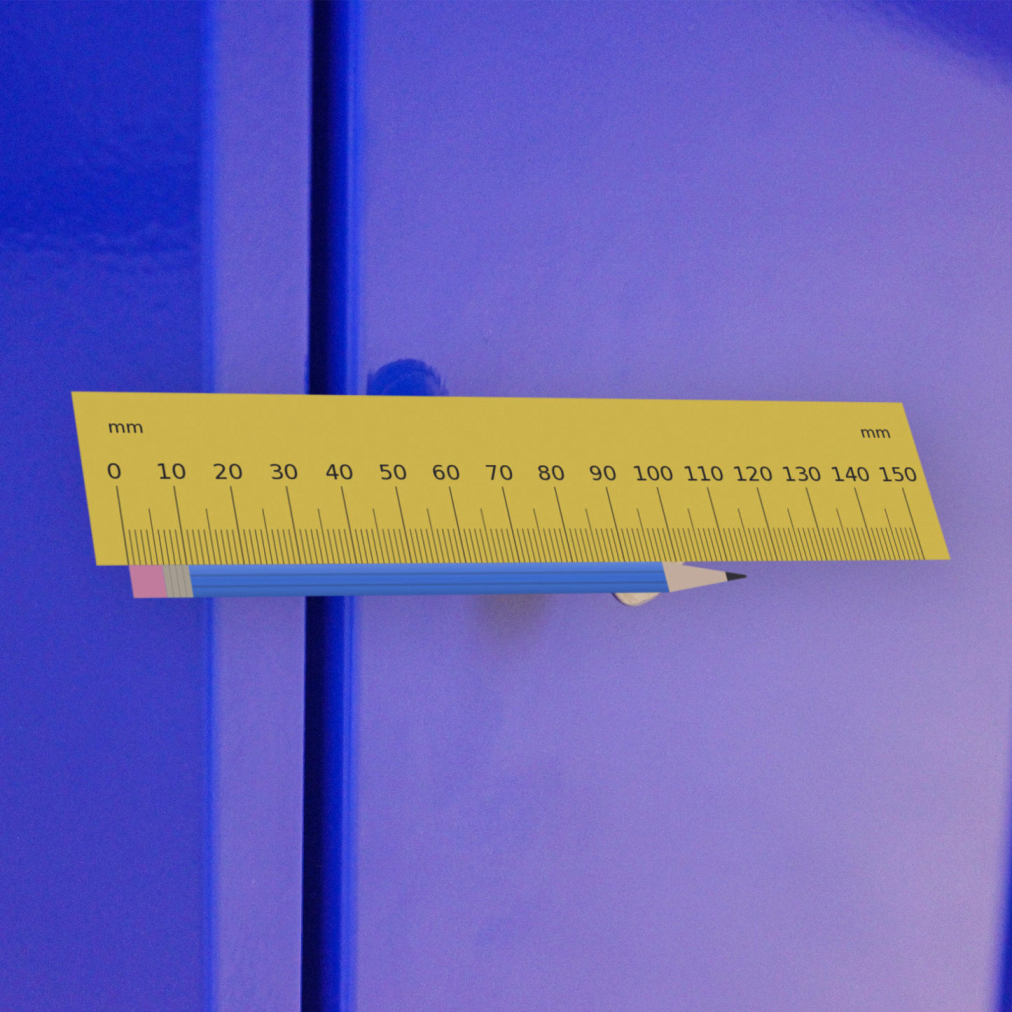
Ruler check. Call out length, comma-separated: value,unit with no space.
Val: 113,mm
